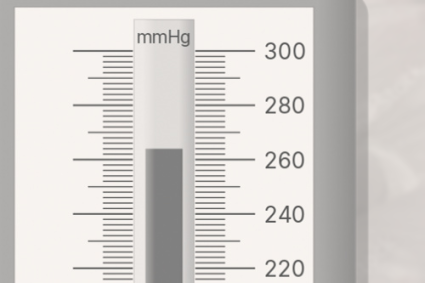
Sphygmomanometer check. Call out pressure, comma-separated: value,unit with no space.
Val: 264,mmHg
